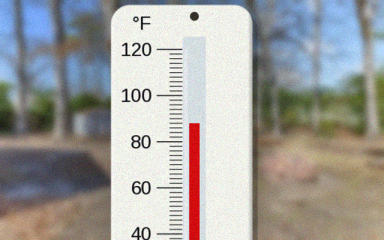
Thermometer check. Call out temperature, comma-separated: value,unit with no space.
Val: 88,°F
